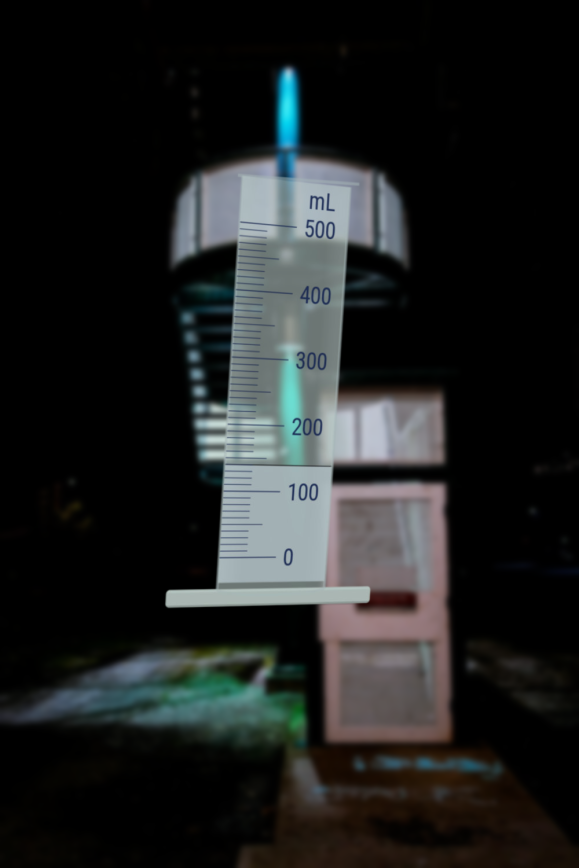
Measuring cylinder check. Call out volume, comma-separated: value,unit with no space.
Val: 140,mL
